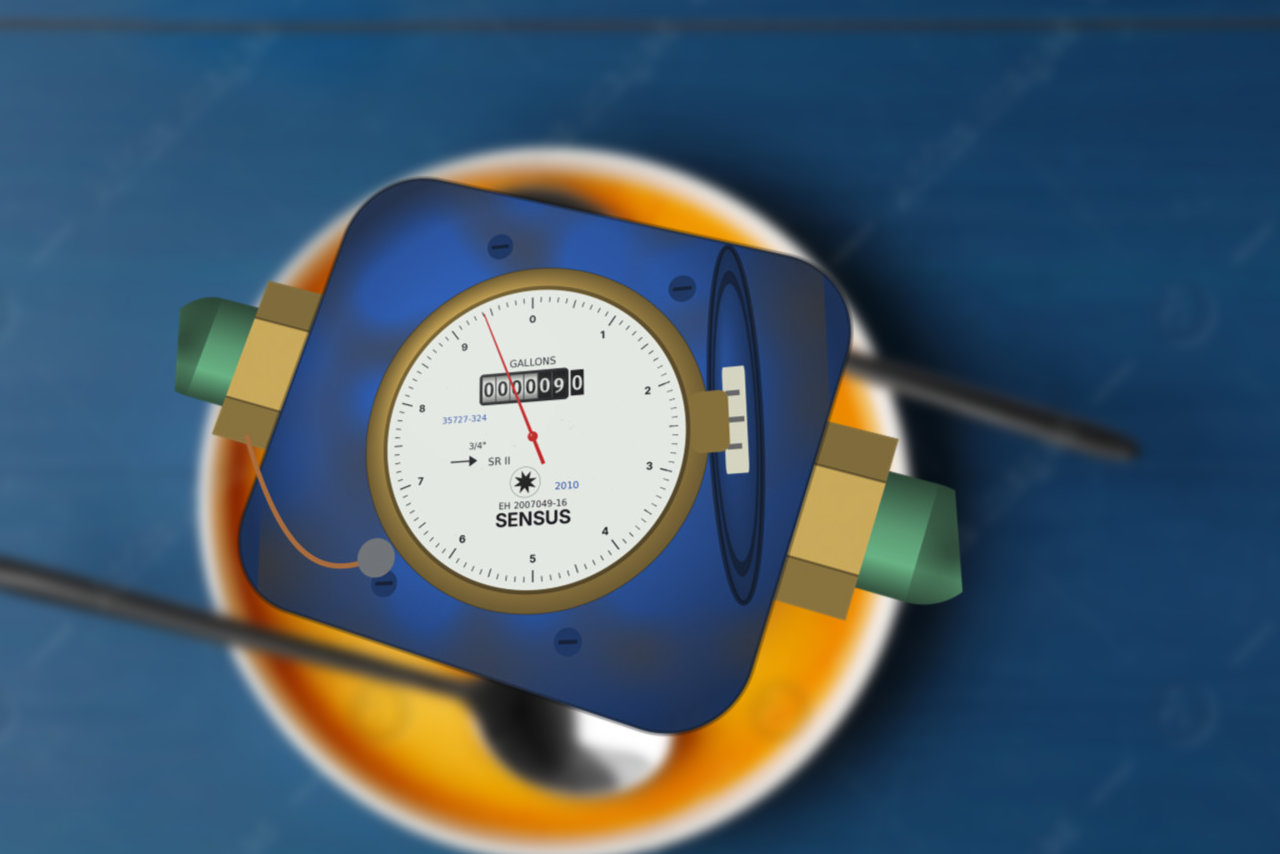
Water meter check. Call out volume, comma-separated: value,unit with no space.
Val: 89.4,gal
